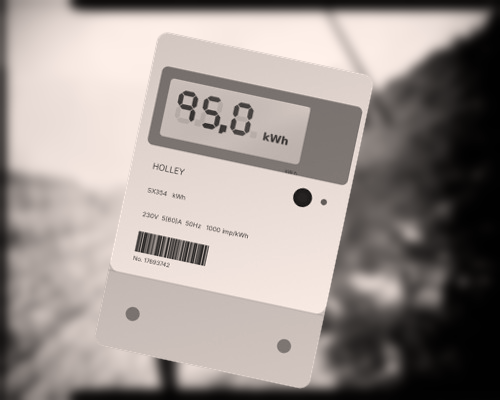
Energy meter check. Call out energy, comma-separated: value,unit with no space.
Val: 95.0,kWh
